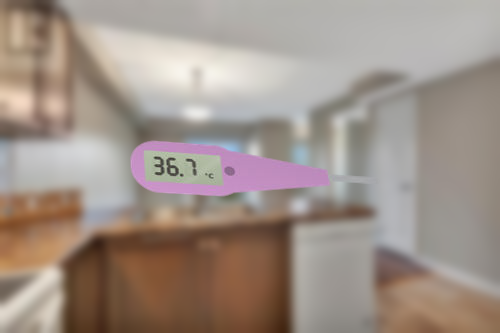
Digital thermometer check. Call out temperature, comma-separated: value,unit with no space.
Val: 36.7,°C
